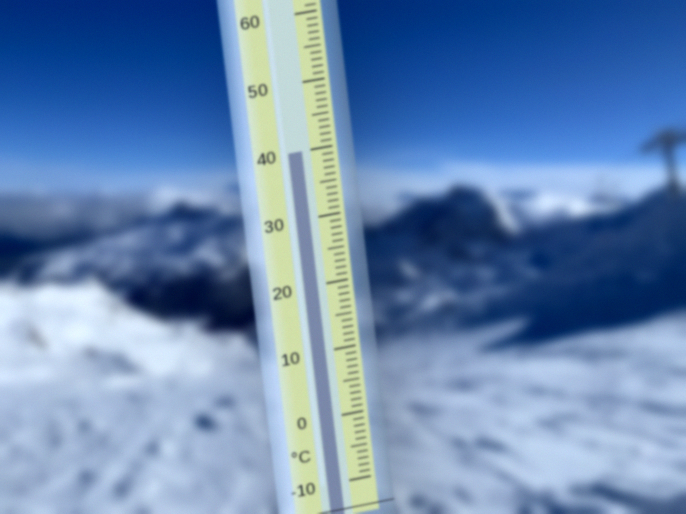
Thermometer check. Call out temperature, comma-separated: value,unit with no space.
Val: 40,°C
